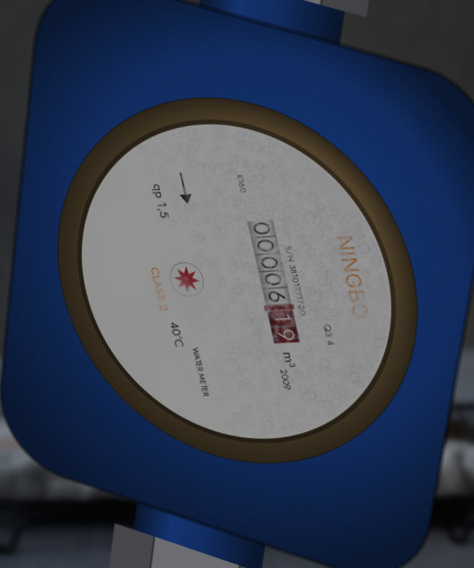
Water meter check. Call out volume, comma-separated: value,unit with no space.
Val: 6.19,m³
